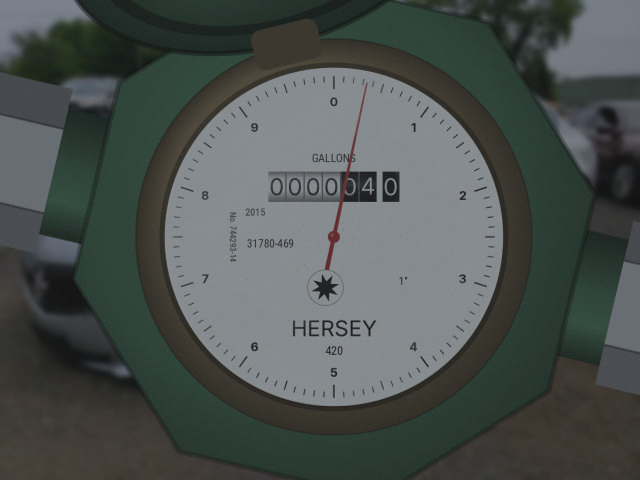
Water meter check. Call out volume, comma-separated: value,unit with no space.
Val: 40.3,gal
